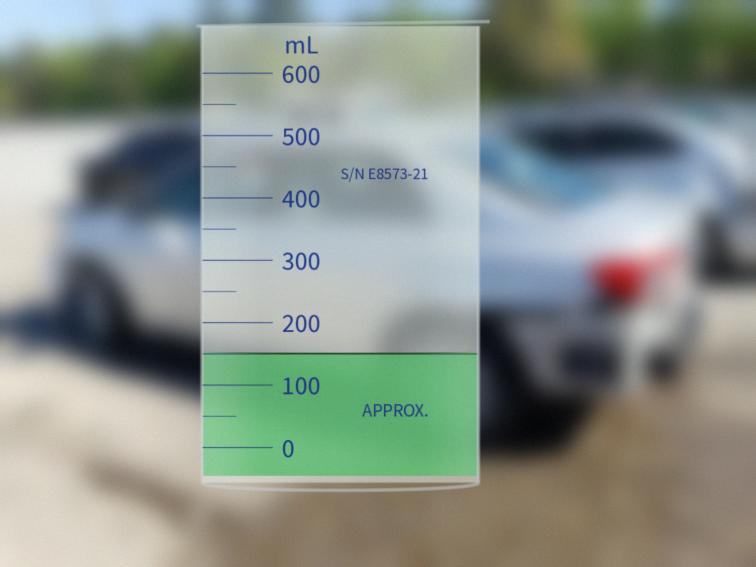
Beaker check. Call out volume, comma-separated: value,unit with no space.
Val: 150,mL
